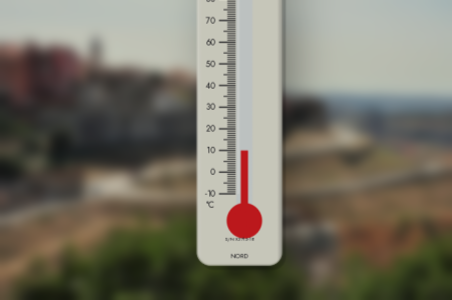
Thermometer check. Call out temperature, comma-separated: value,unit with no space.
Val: 10,°C
